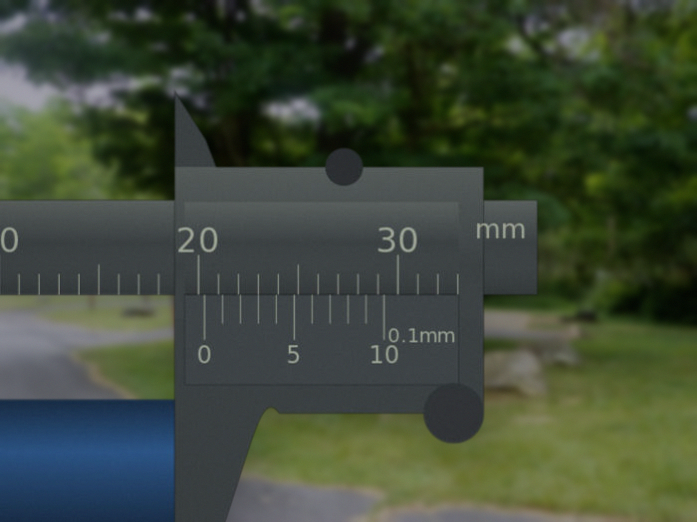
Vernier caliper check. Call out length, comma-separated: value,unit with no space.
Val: 20.3,mm
